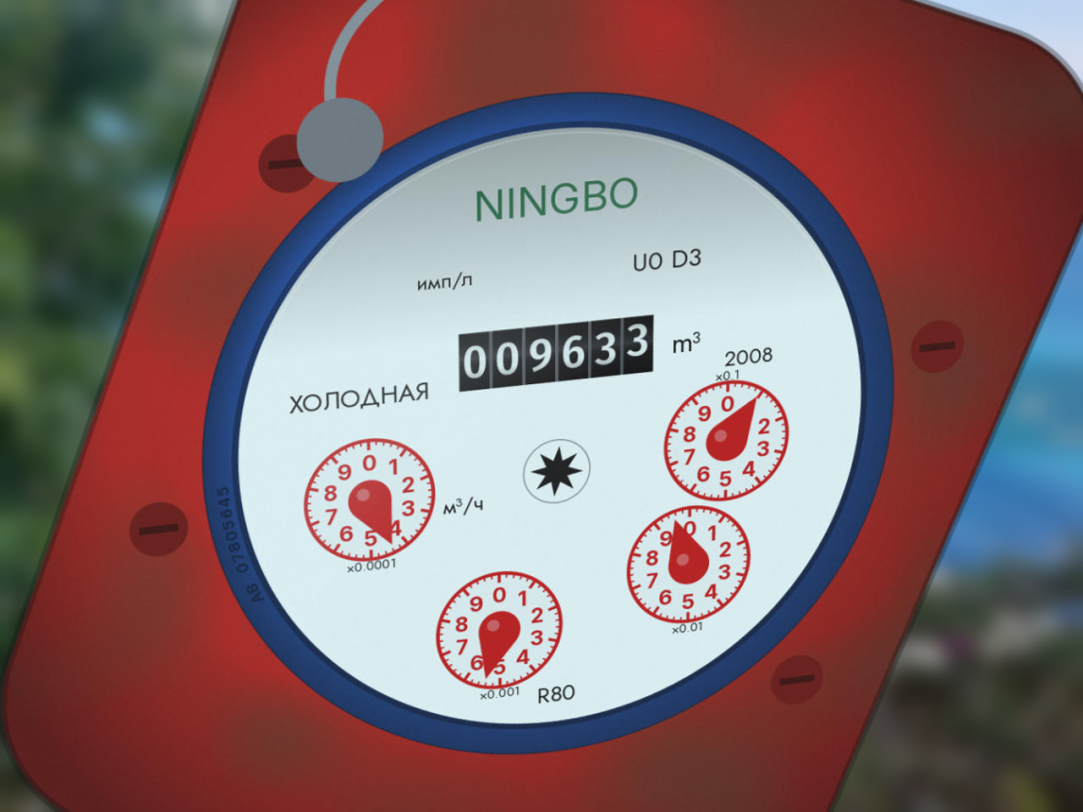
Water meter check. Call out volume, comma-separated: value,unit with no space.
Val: 9633.0954,m³
